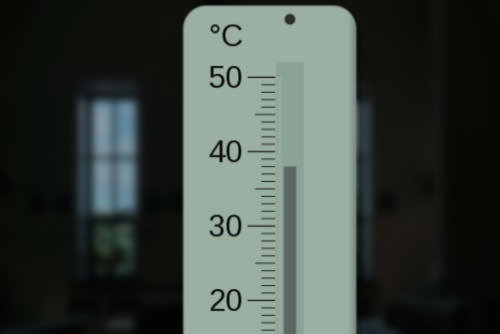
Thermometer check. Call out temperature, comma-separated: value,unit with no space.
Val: 38,°C
